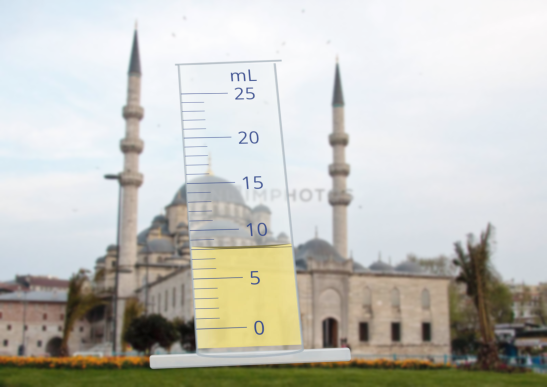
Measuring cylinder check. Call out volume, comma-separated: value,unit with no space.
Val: 8,mL
